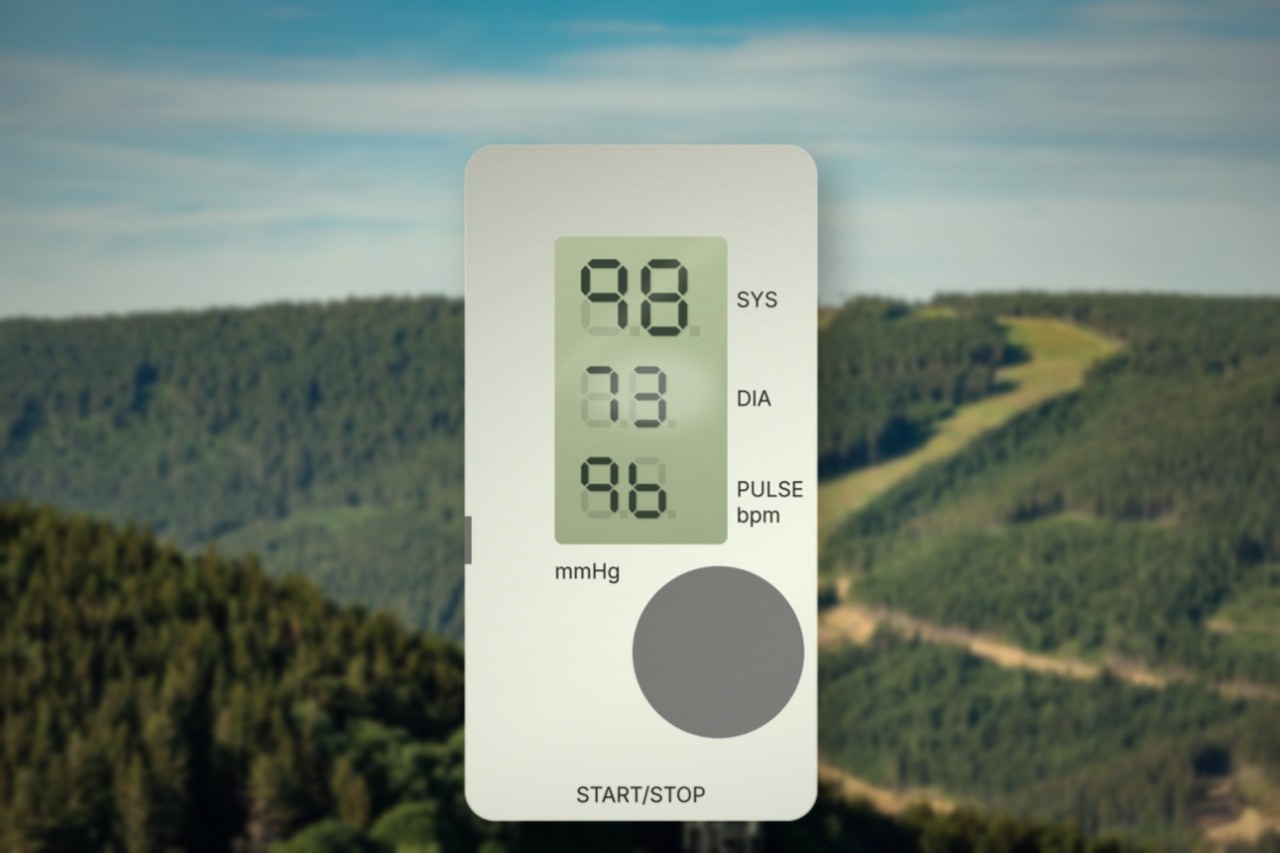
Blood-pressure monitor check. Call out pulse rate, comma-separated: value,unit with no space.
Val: 96,bpm
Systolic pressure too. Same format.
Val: 98,mmHg
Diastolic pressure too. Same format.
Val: 73,mmHg
